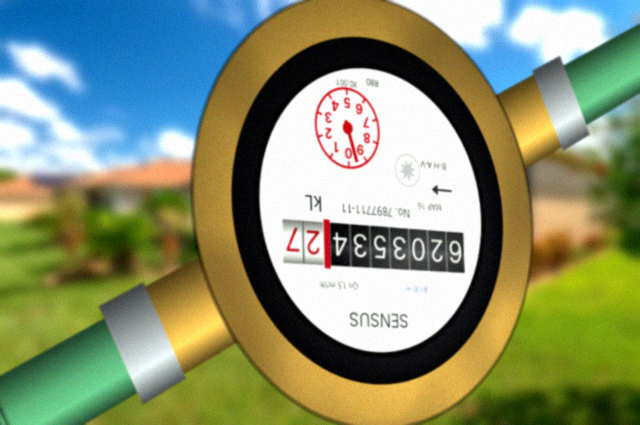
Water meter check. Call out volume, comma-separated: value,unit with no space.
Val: 6203534.269,kL
